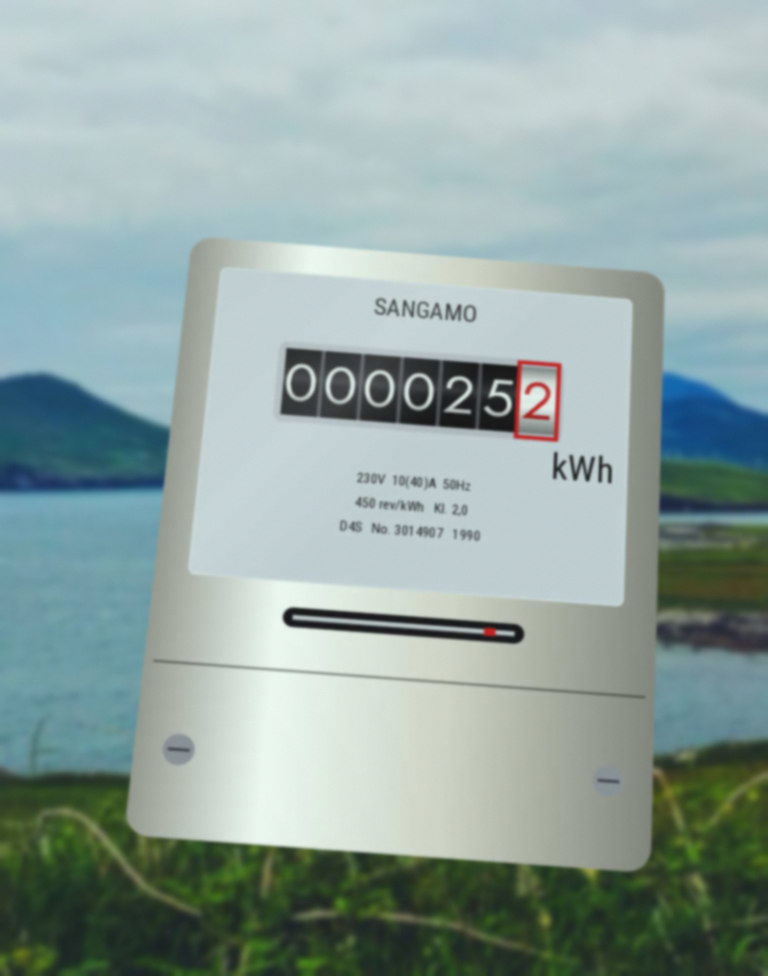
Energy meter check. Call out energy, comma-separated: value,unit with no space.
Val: 25.2,kWh
